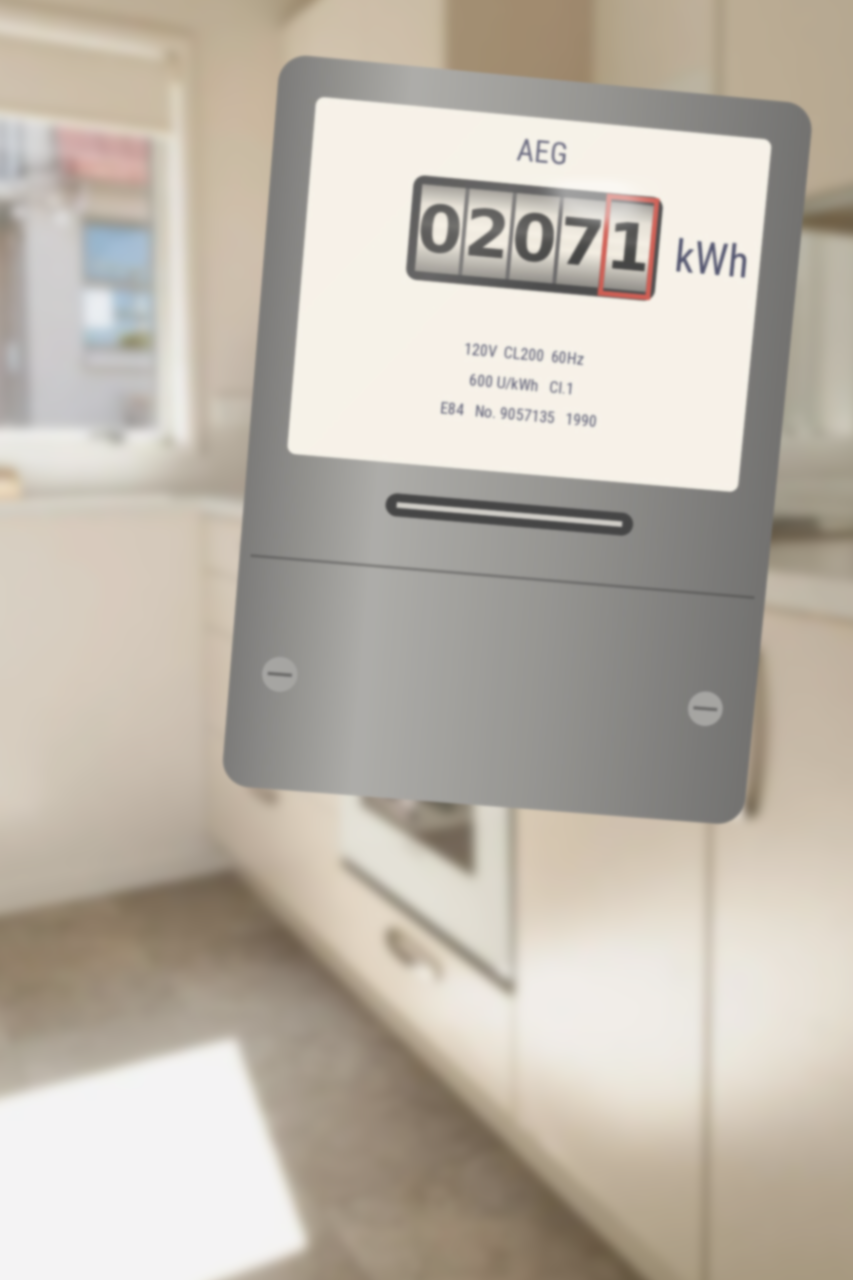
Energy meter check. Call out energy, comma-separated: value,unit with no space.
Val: 207.1,kWh
